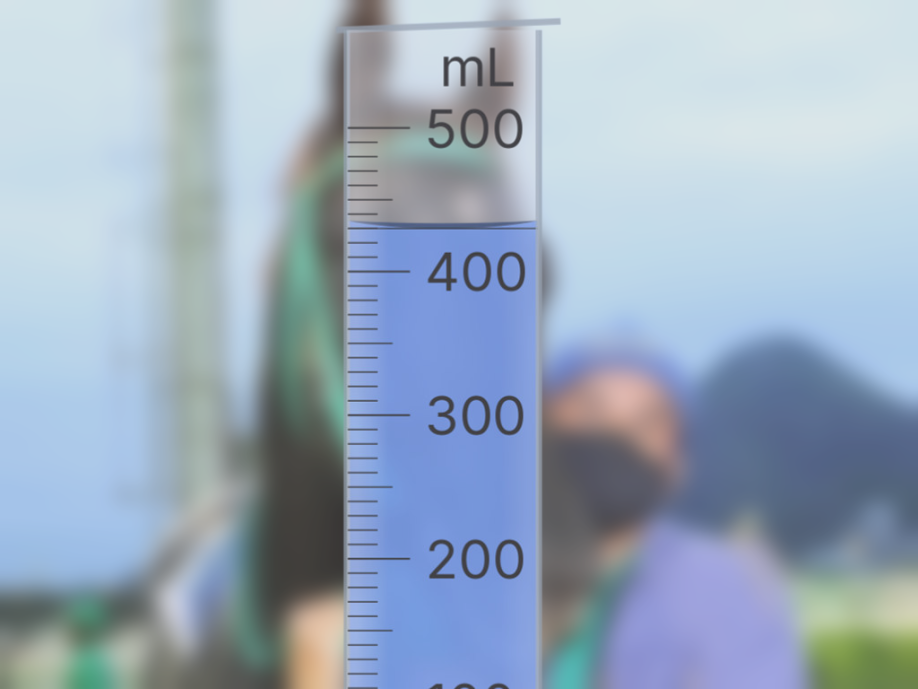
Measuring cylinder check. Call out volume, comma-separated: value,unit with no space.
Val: 430,mL
